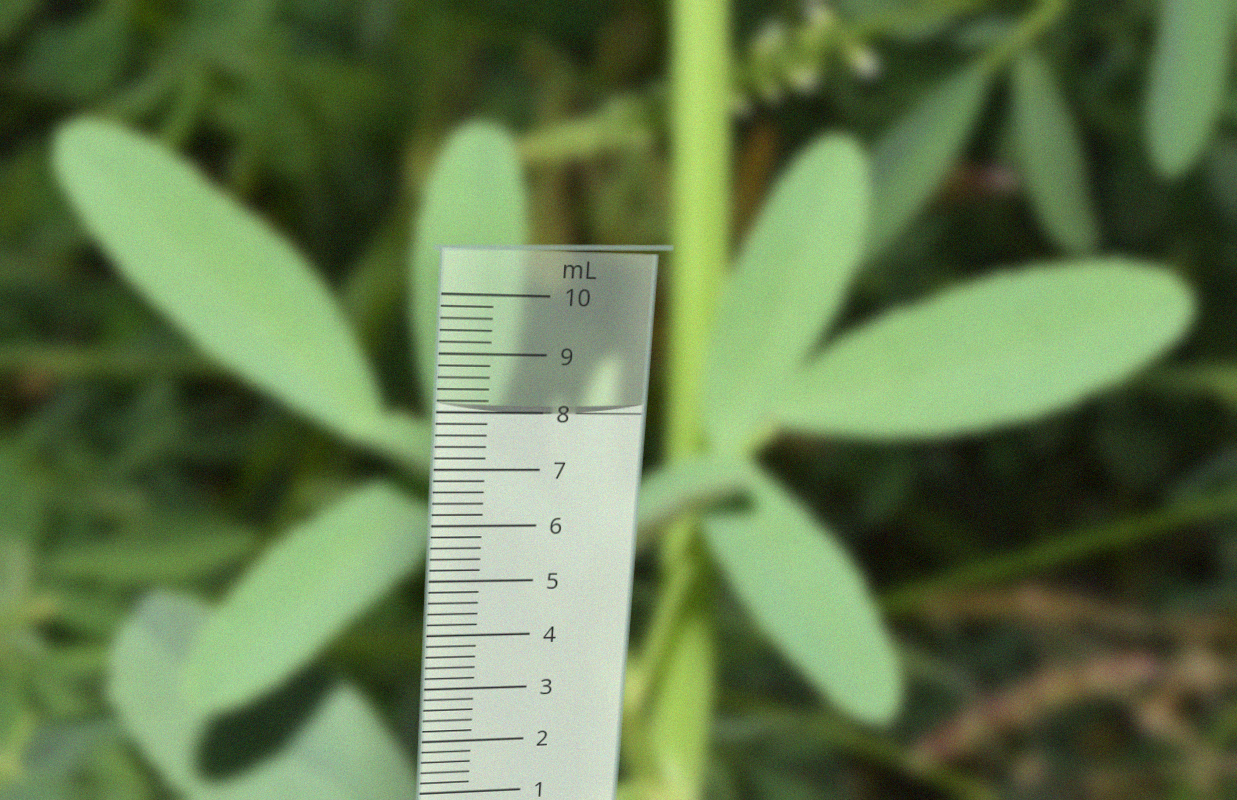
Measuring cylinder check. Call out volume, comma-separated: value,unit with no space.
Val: 8,mL
